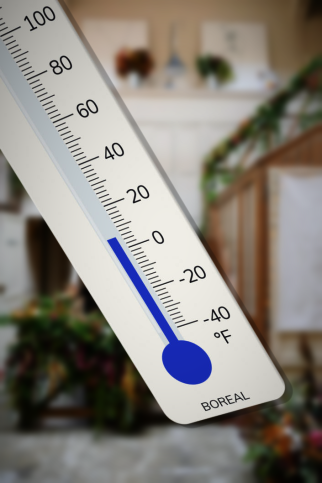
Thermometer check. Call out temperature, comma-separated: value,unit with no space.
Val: 6,°F
